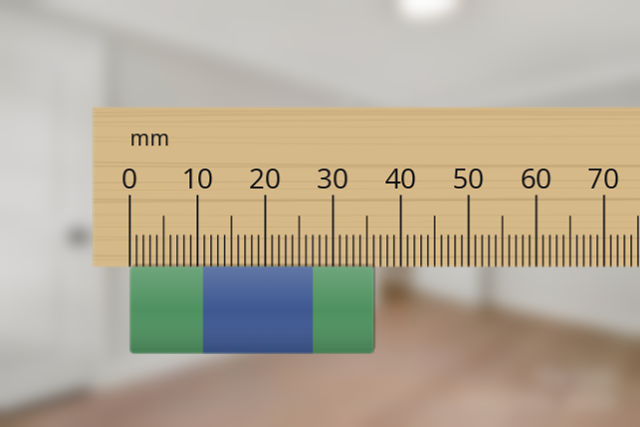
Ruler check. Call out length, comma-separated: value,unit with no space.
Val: 36,mm
